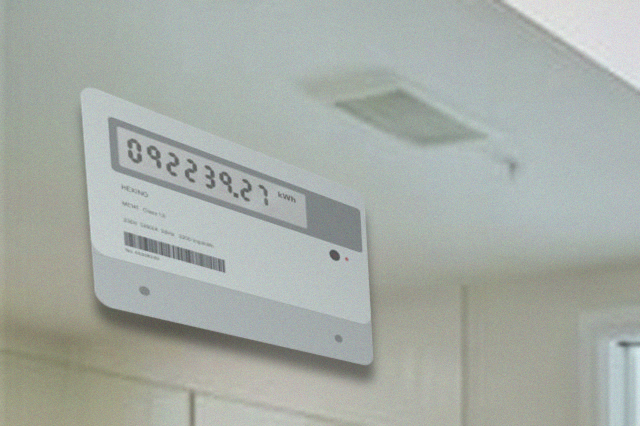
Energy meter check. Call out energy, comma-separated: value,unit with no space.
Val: 92239.27,kWh
